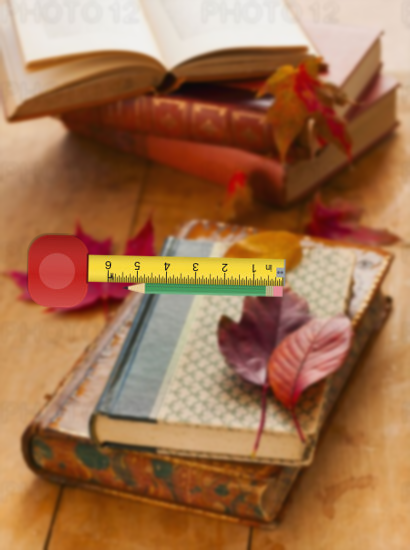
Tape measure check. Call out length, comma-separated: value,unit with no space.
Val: 5.5,in
